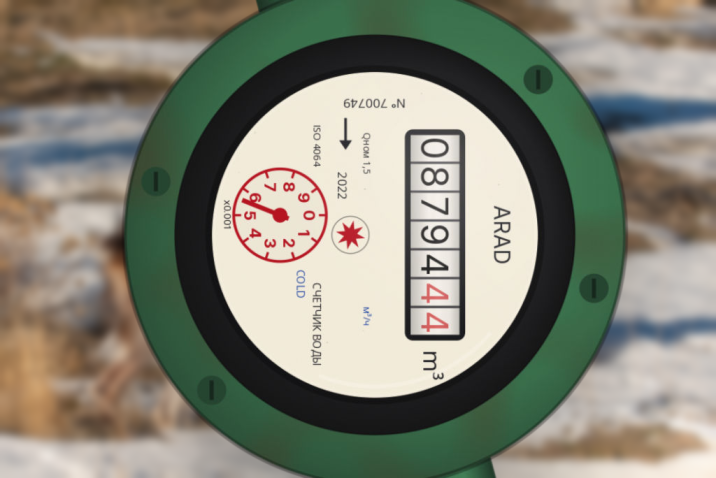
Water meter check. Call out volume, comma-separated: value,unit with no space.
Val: 8794.445,m³
